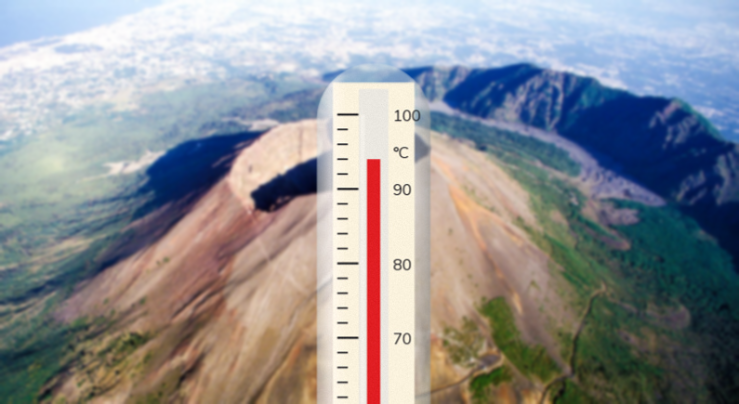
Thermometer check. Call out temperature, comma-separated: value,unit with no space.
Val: 94,°C
